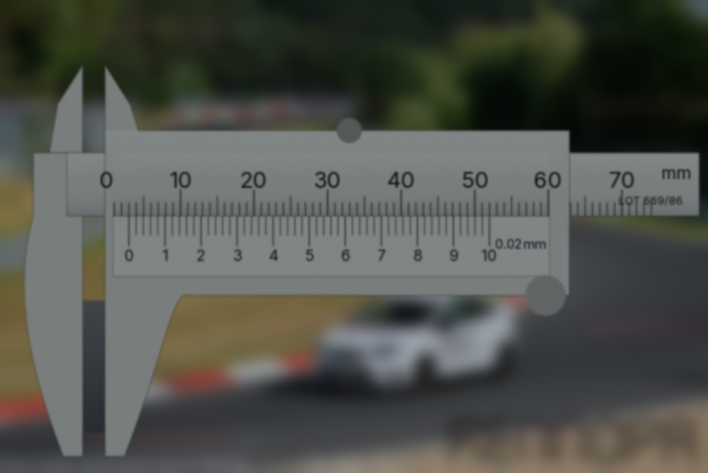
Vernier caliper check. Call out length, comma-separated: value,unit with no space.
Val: 3.0,mm
